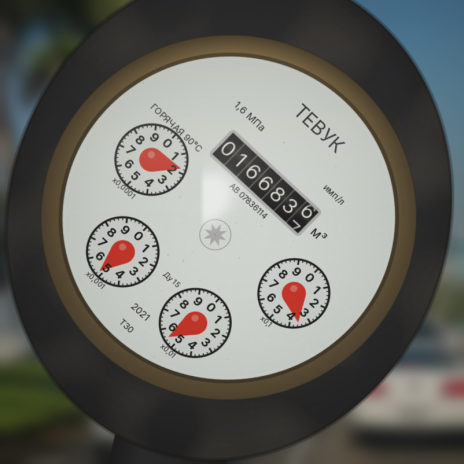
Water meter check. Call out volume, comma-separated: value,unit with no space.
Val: 166836.3551,m³
